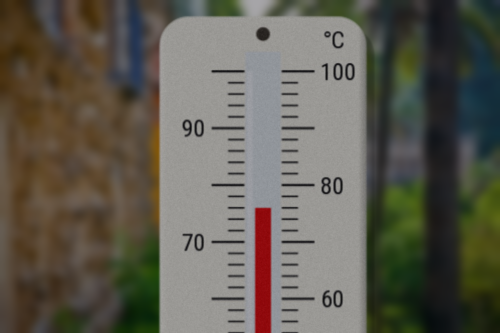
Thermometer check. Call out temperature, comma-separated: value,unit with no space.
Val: 76,°C
